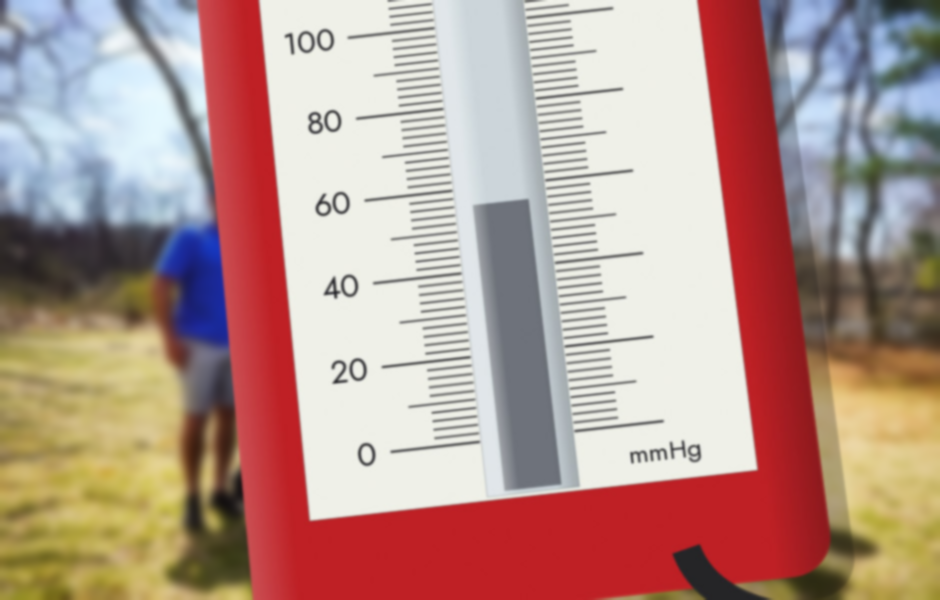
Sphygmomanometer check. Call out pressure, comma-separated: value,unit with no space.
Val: 56,mmHg
